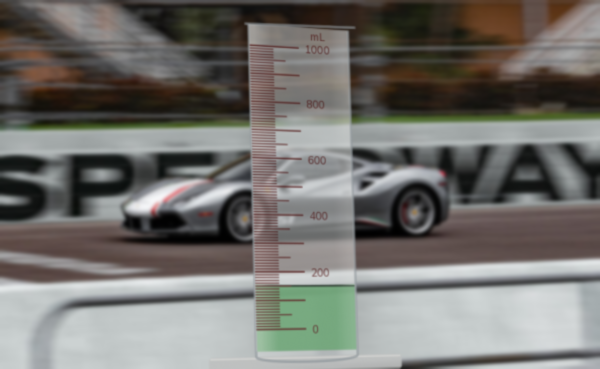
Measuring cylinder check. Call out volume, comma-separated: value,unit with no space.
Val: 150,mL
